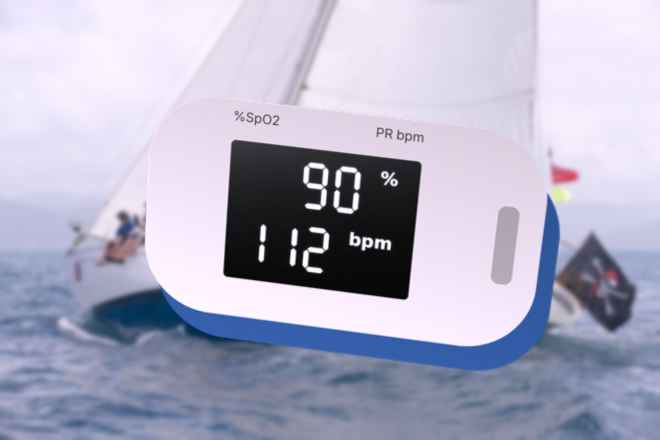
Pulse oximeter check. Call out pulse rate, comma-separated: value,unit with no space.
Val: 112,bpm
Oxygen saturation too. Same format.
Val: 90,%
